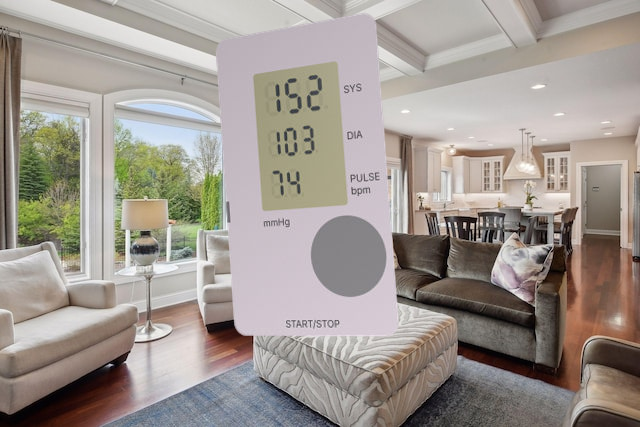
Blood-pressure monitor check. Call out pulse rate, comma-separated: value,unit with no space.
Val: 74,bpm
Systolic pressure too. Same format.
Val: 152,mmHg
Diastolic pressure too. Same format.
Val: 103,mmHg
